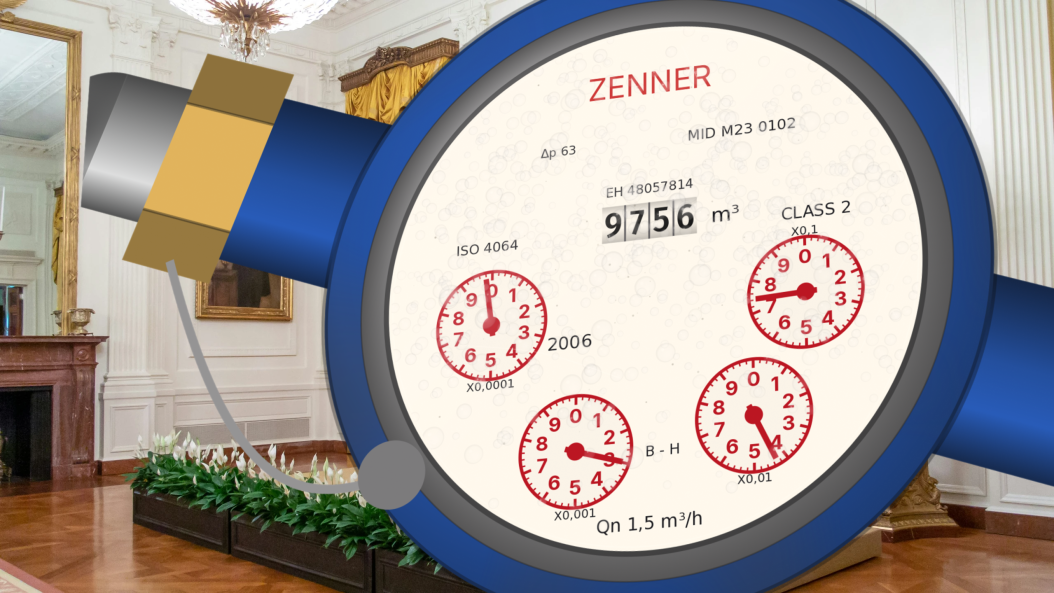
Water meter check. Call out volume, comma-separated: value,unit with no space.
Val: 9756.7429,m³
